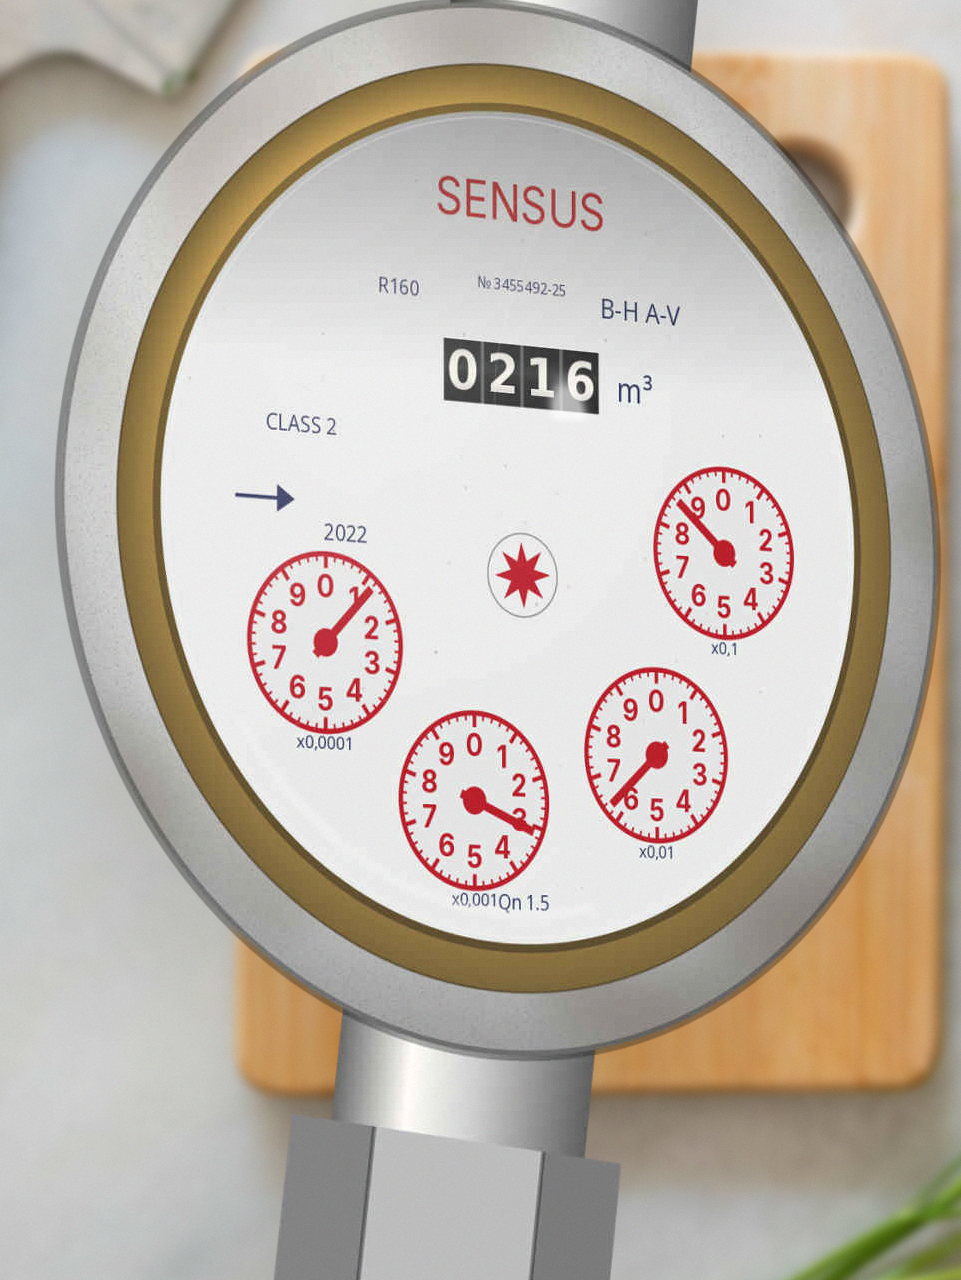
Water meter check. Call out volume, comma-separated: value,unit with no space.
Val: 216.8631,m³
